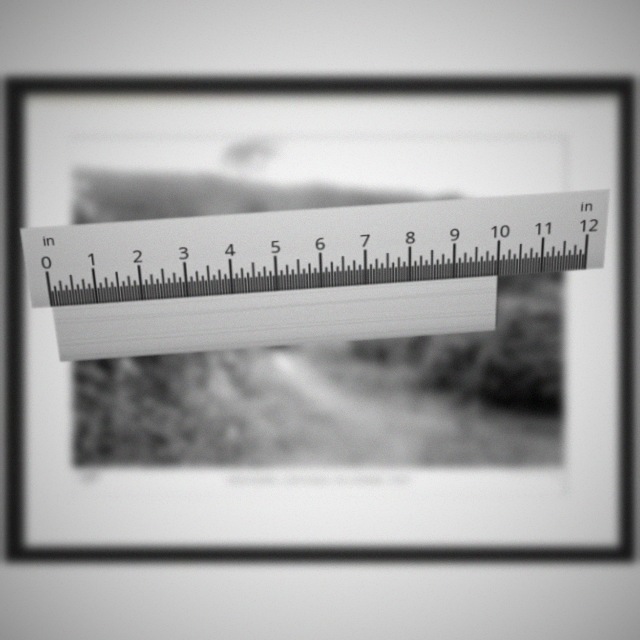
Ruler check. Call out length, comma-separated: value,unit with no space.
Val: 10,in
